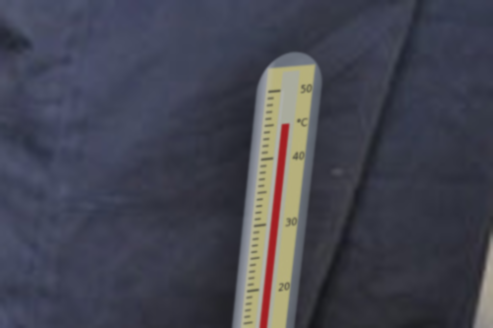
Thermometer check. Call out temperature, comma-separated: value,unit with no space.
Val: 45,°C
